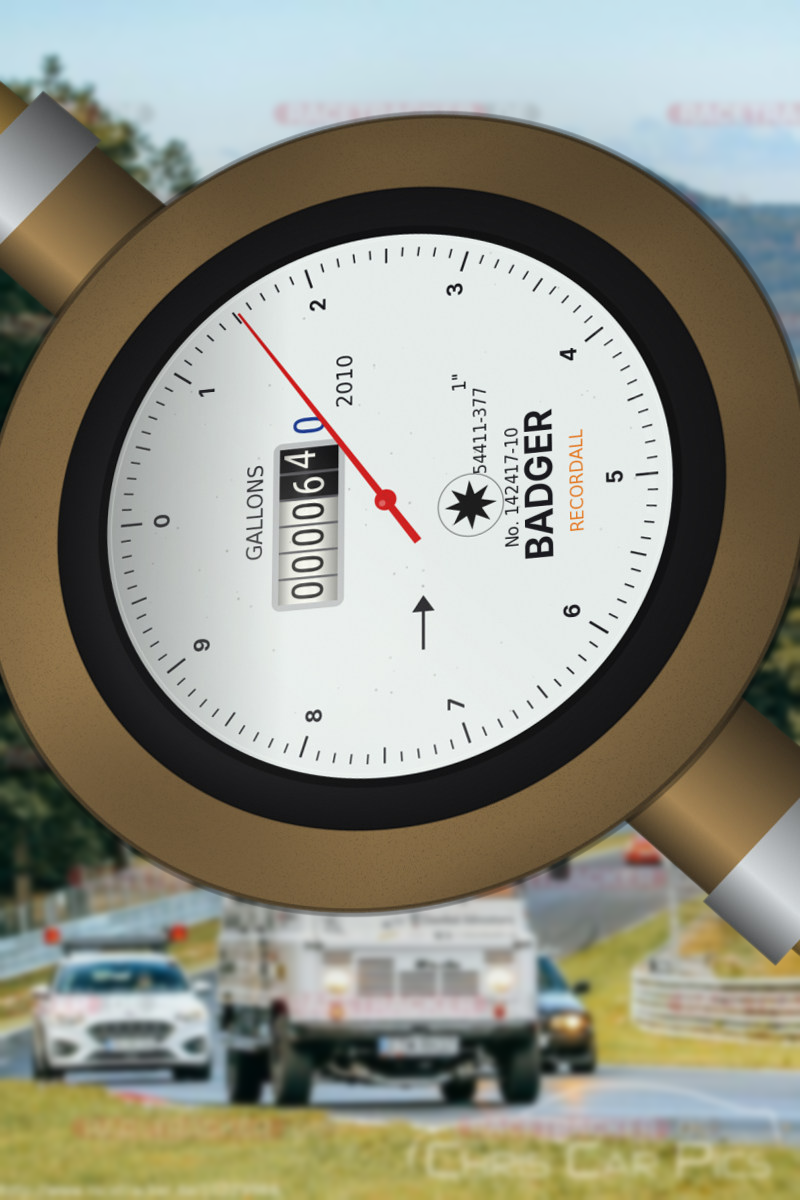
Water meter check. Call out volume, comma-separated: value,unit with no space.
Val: 641.5,gal
